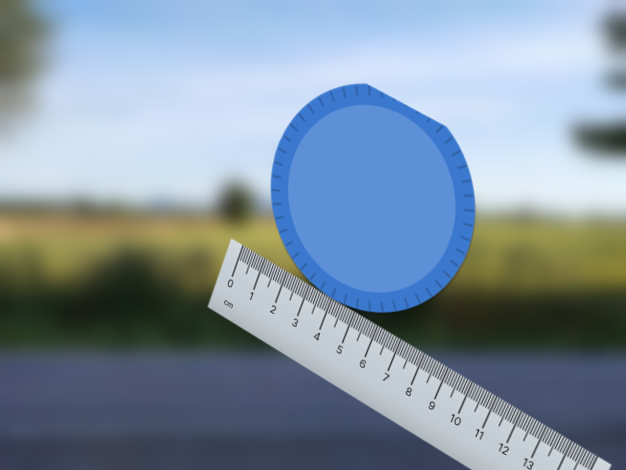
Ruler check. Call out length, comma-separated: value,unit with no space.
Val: 8,cm
